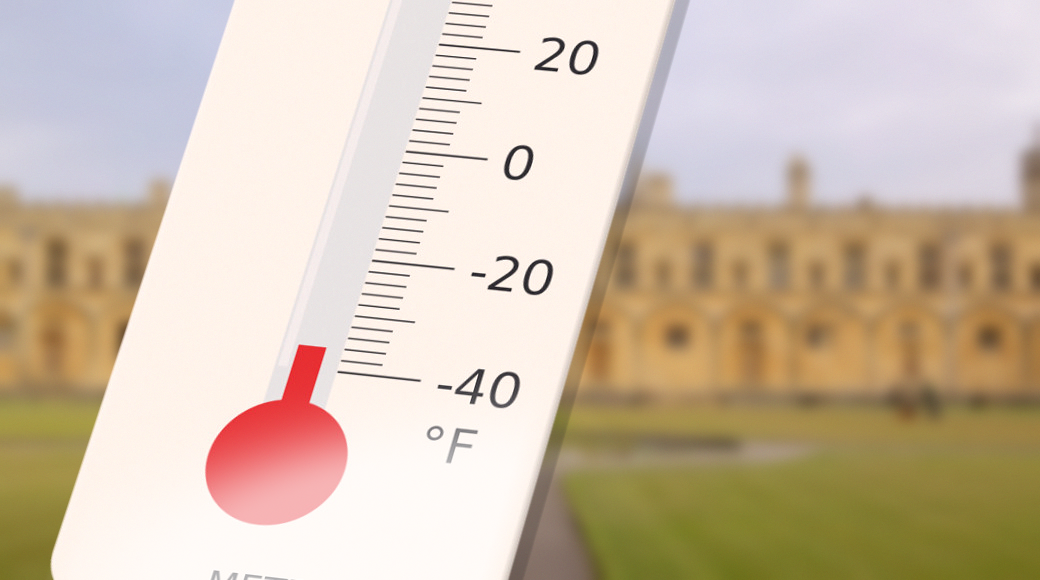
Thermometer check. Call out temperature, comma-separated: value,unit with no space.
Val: -36,°F
